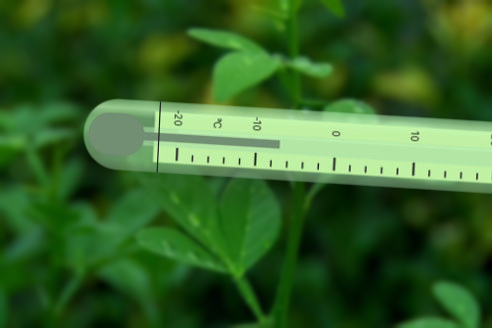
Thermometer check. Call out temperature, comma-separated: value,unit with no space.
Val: -7,°C
